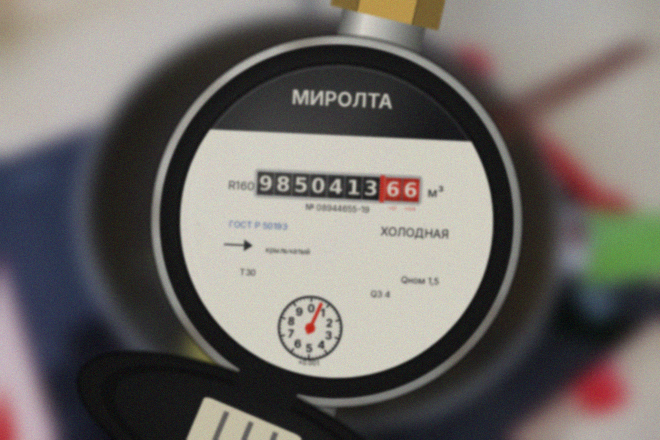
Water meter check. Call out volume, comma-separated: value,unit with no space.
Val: 9850413.660,m³
